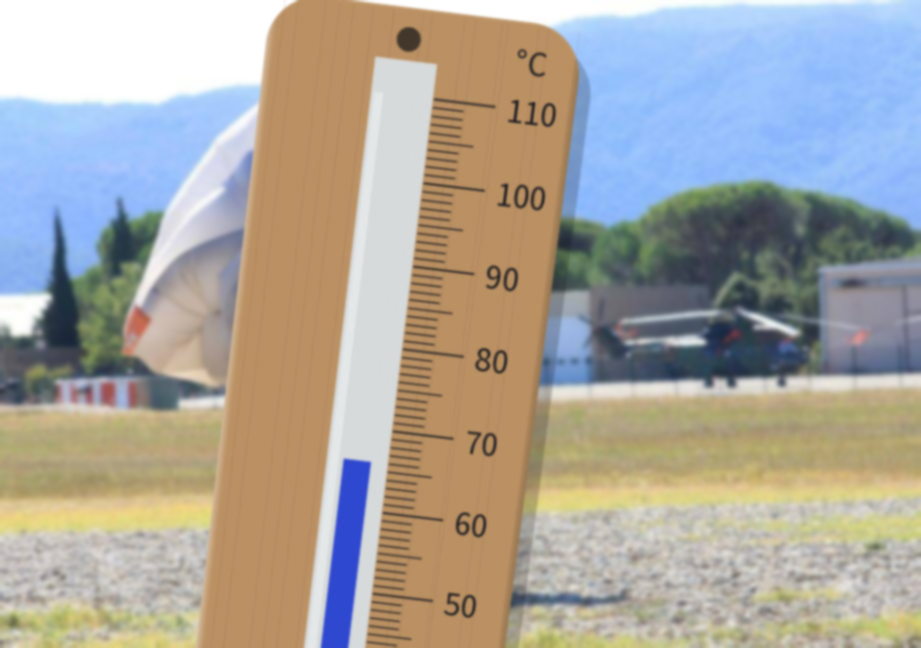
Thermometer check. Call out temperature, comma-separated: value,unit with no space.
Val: 66,°C
